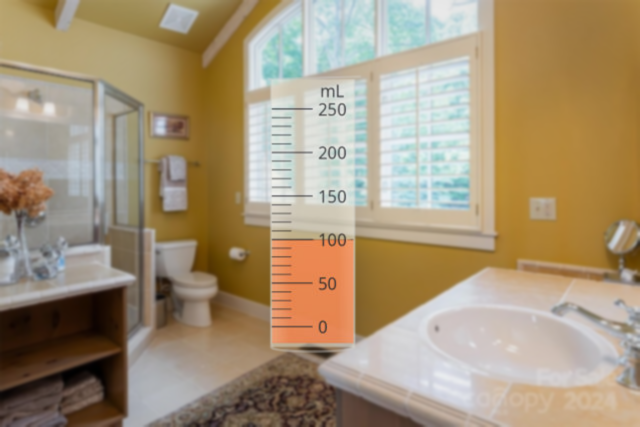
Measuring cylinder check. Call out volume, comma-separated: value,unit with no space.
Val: 100,mL
